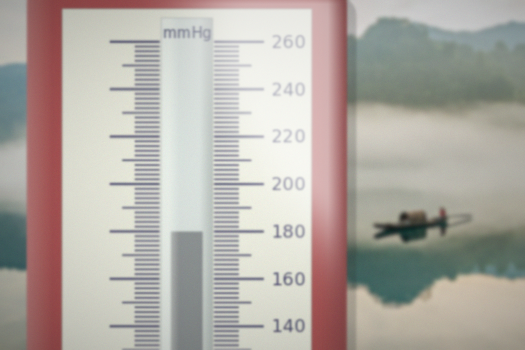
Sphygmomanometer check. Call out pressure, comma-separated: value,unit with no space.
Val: 180,mmHg
